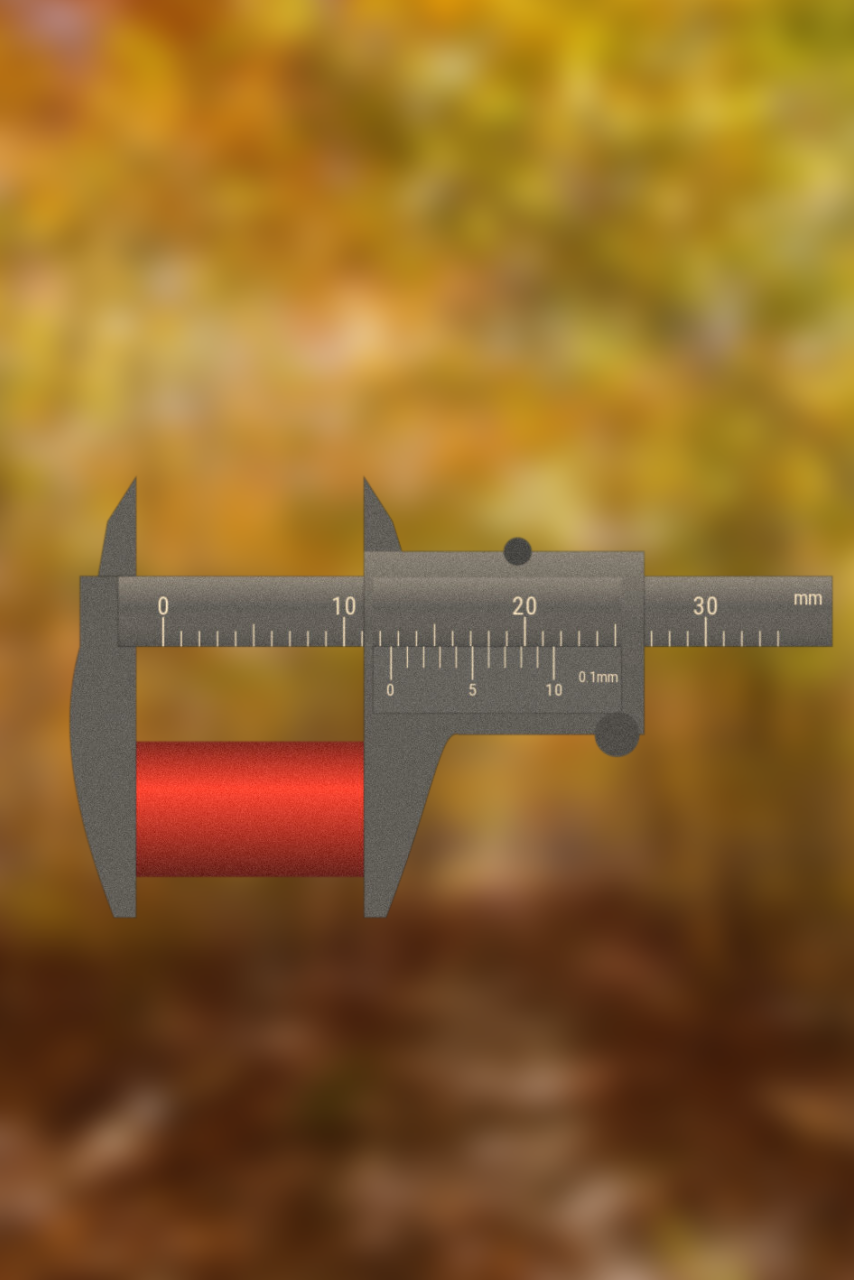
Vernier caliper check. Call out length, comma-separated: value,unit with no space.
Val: 12.6,mm
